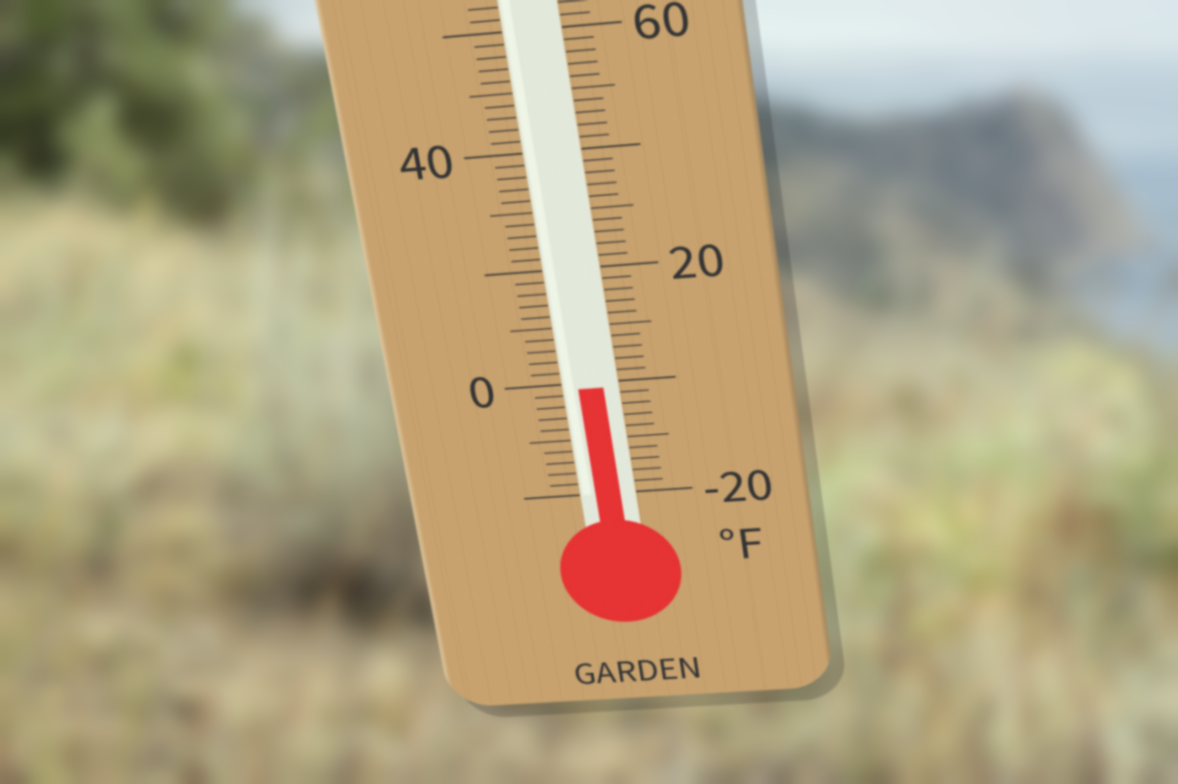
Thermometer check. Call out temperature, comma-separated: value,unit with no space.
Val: -1,°F
